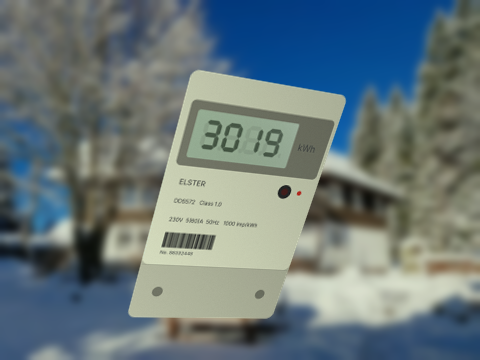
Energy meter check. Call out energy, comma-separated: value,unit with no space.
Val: 3019,kWh
